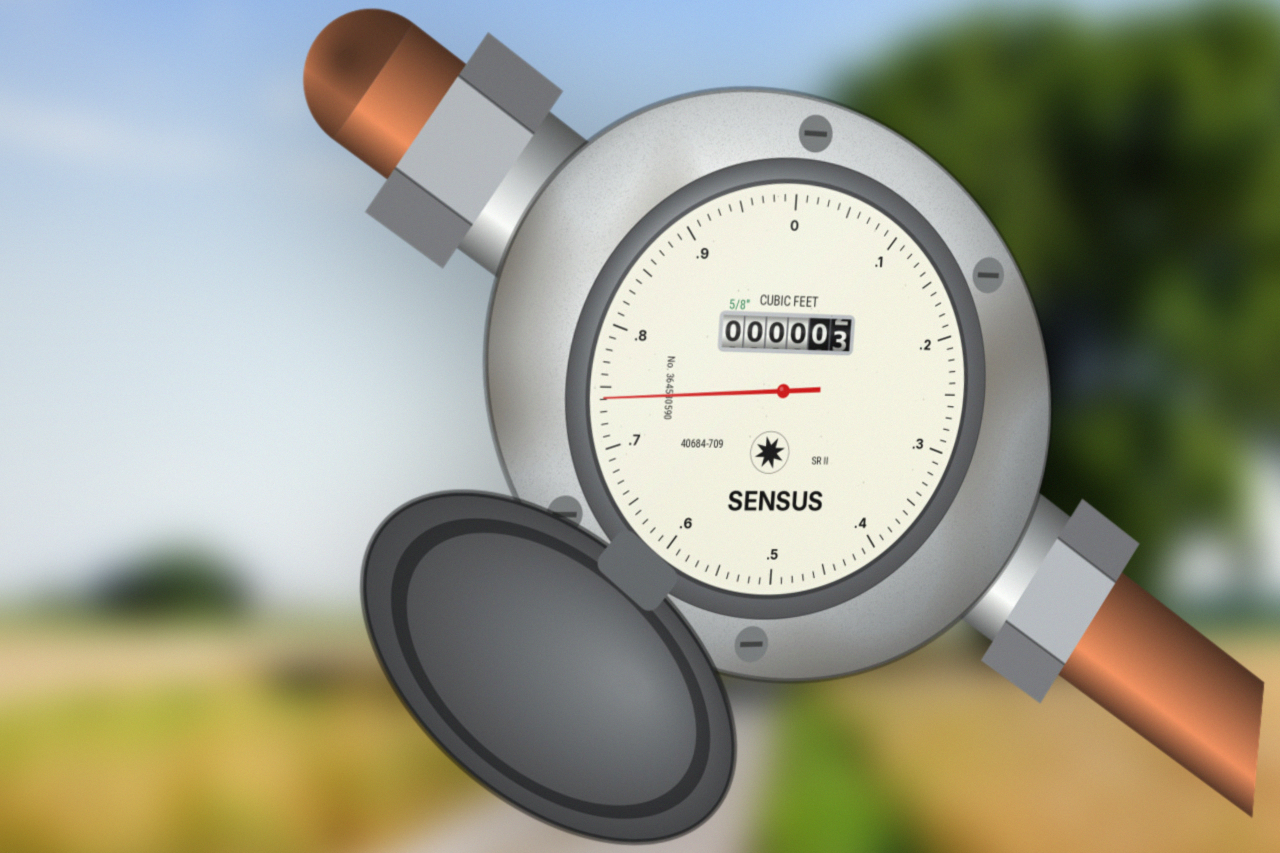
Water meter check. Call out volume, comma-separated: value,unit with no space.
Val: 2.74,ft³
